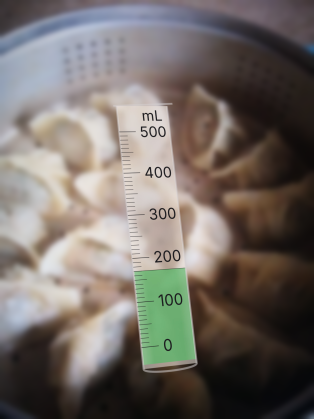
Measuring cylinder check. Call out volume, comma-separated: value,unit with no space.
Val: 170,mL
